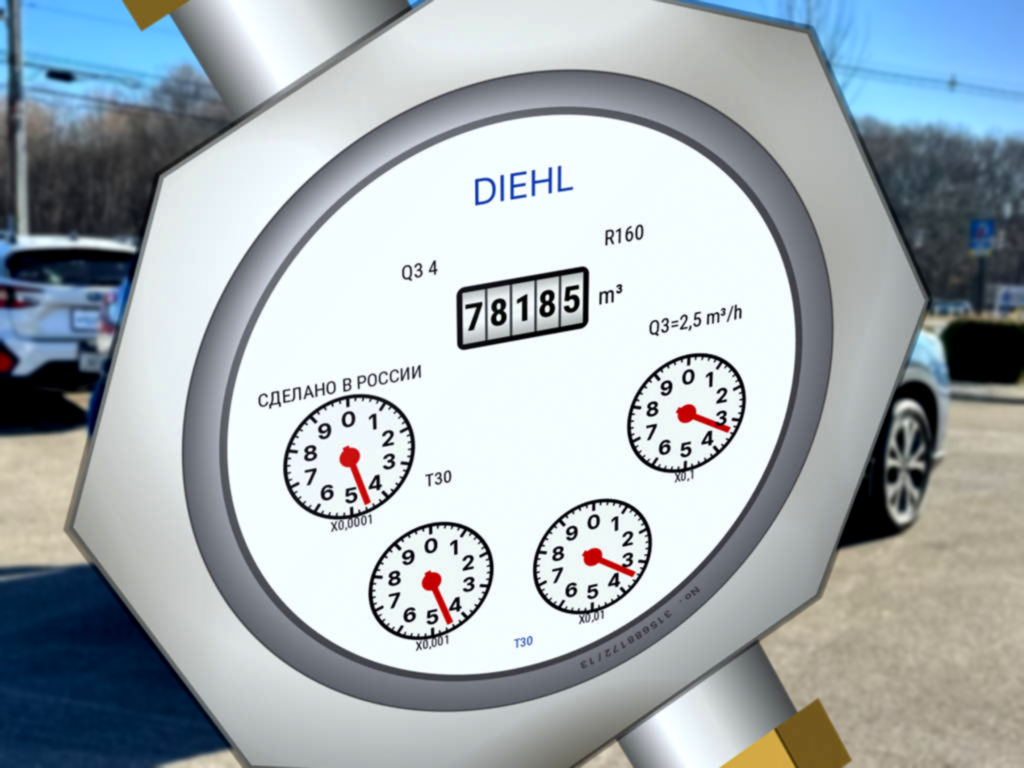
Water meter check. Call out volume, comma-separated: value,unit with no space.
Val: 78185.3344,m³
